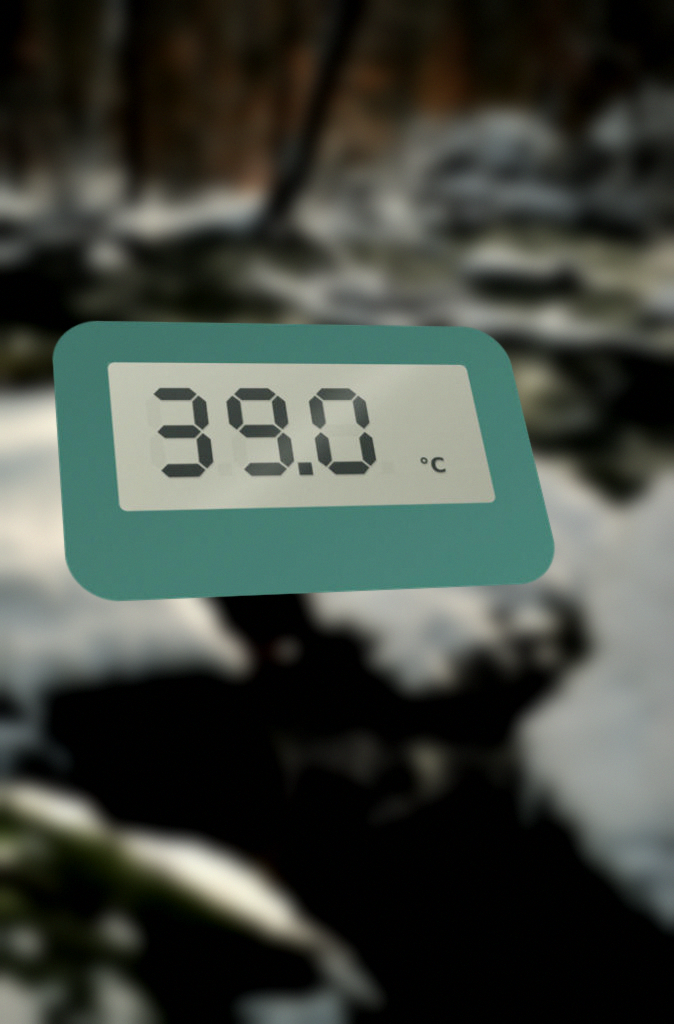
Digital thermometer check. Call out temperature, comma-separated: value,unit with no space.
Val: 39.0,°C
